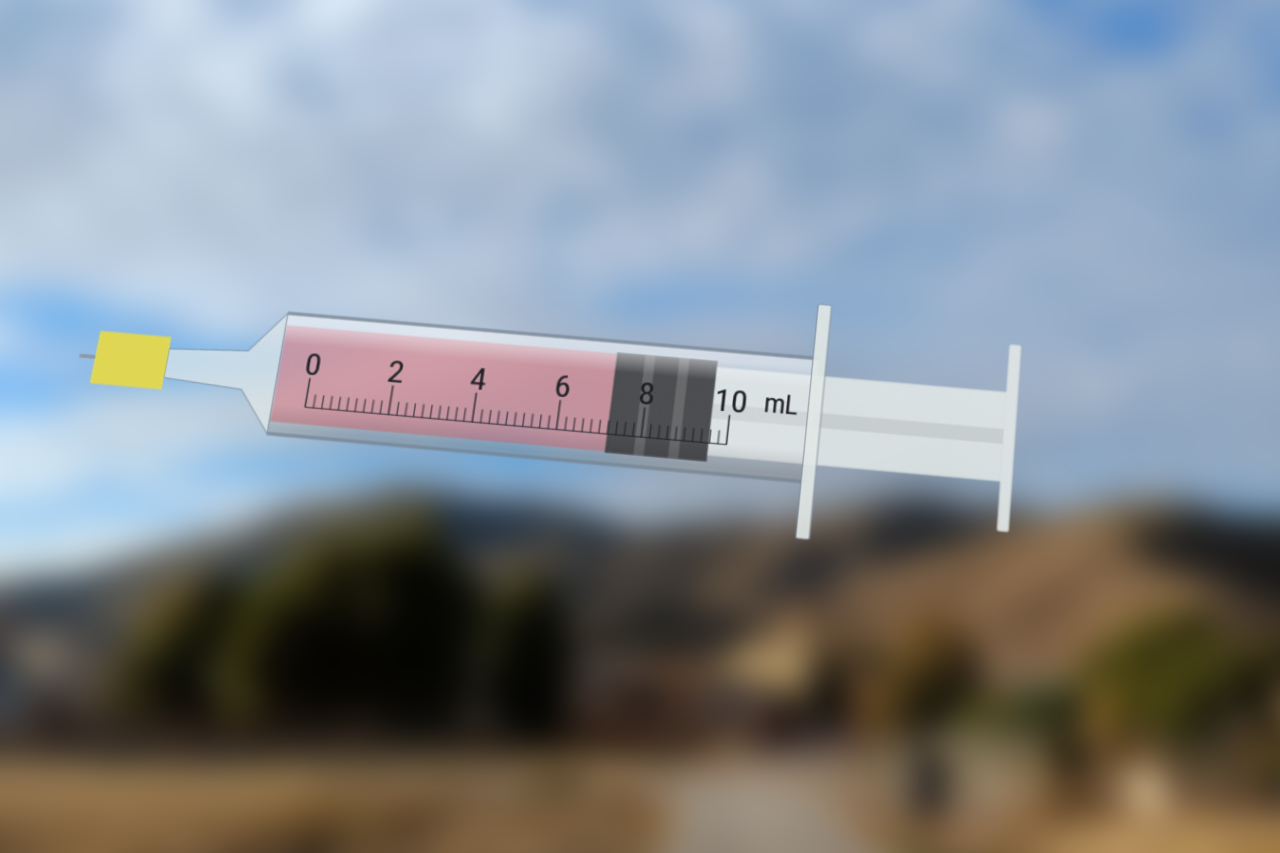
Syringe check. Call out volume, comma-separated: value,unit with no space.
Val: 7.2,mL
